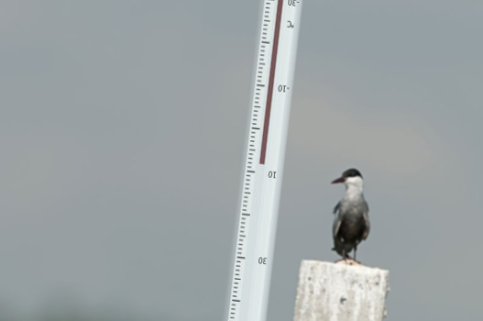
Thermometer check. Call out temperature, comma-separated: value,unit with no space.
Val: 8,°C
